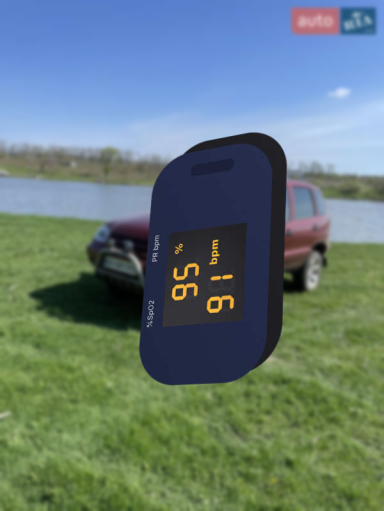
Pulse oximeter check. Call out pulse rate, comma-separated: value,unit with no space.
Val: 91,bpm
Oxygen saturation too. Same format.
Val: 95,%
